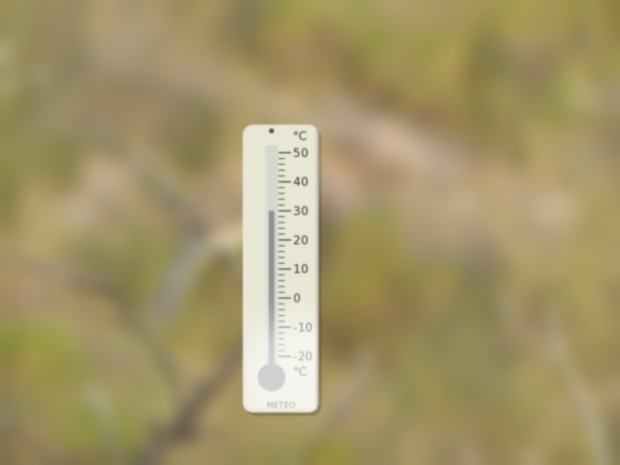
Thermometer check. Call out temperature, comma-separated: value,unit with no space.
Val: 30,°C
